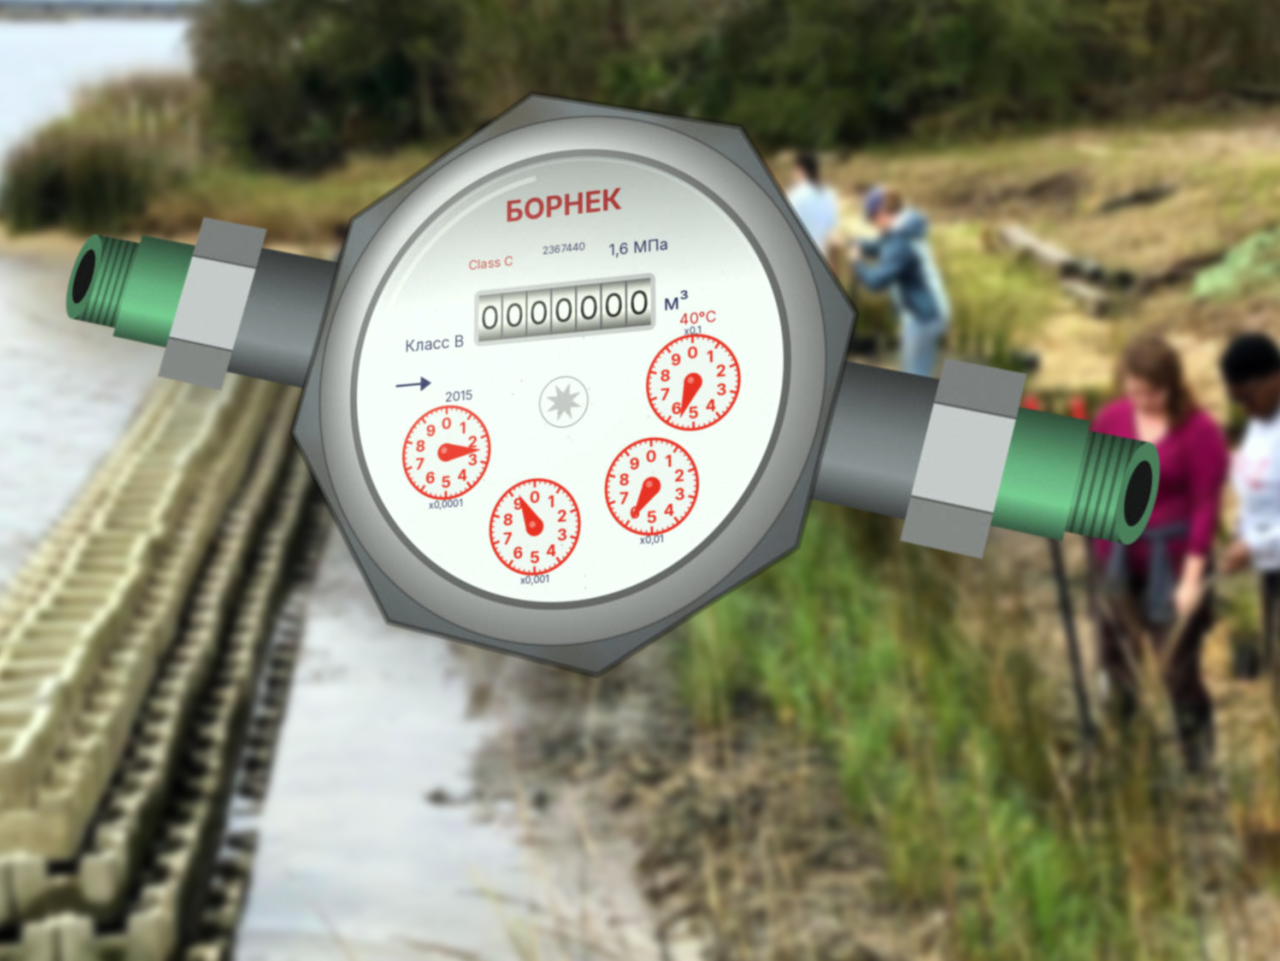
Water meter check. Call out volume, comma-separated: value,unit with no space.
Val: 0.5592,m³
